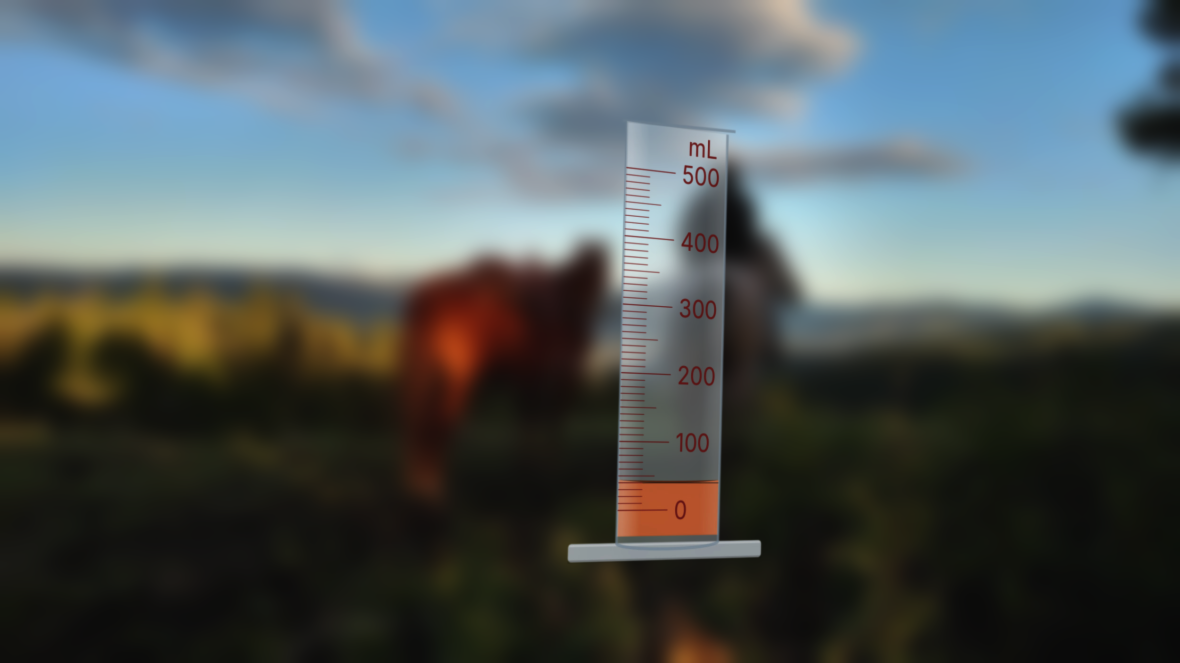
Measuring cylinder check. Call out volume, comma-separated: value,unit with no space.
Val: 40,mL
